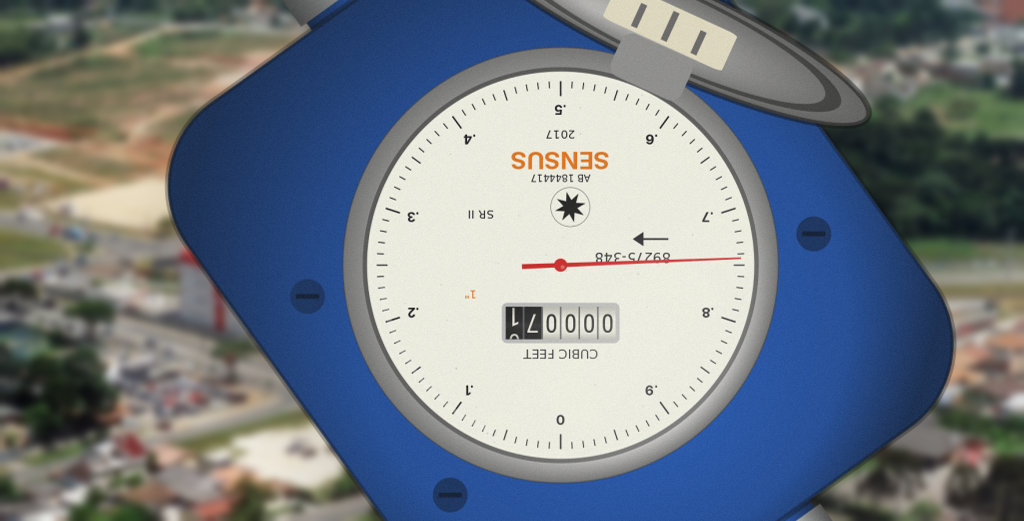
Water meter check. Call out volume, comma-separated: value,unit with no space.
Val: 70.74,ft³
